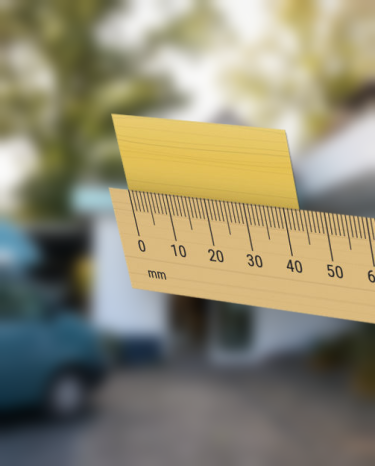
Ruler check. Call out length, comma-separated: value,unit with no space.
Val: 44,mm
